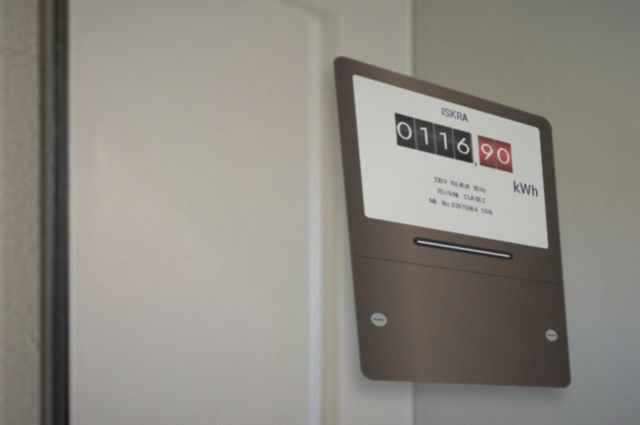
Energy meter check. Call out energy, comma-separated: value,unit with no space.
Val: 116.90,kWh
